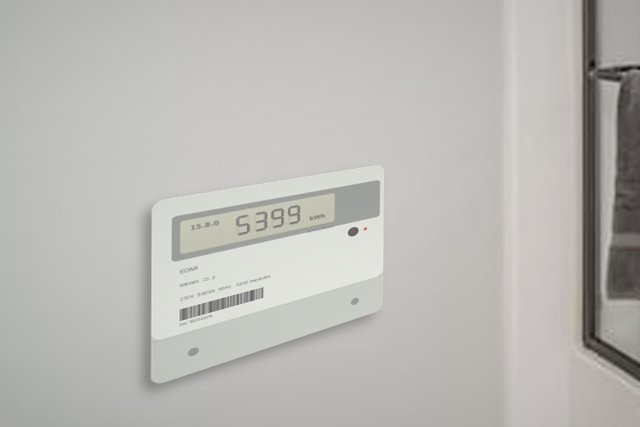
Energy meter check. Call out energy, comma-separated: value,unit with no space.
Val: 5399,kWh
